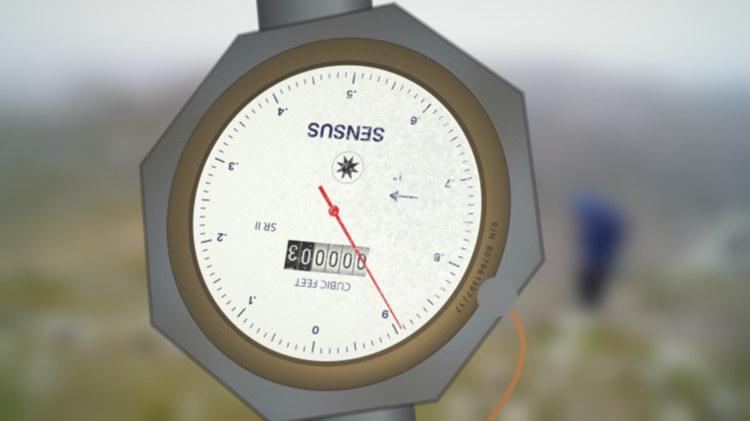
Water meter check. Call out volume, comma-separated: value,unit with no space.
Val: 2.89,ft³
